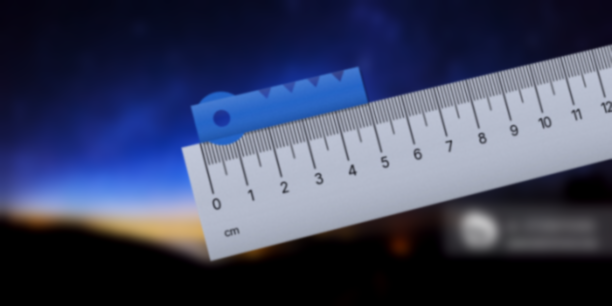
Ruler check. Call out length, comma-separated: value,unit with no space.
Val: 5,cm
